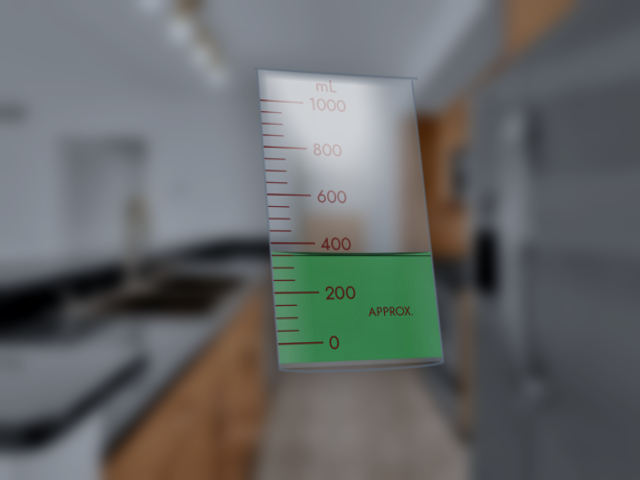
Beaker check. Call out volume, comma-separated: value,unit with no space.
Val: 350,mL
